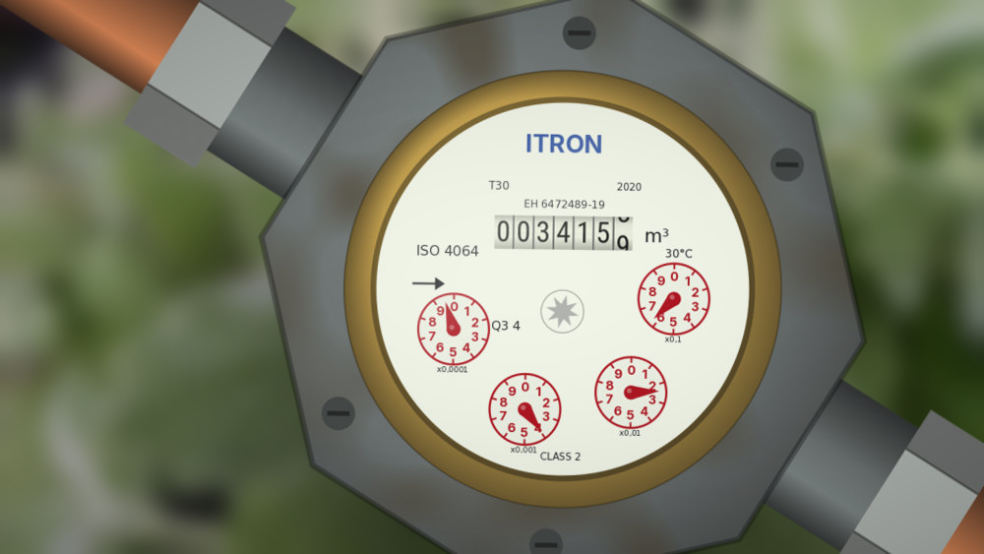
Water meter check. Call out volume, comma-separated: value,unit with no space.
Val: 34158.6239,m³
